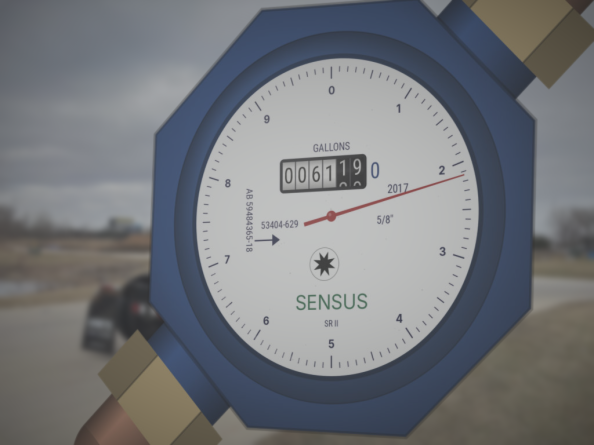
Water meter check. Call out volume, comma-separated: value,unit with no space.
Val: 61192.1,gal
